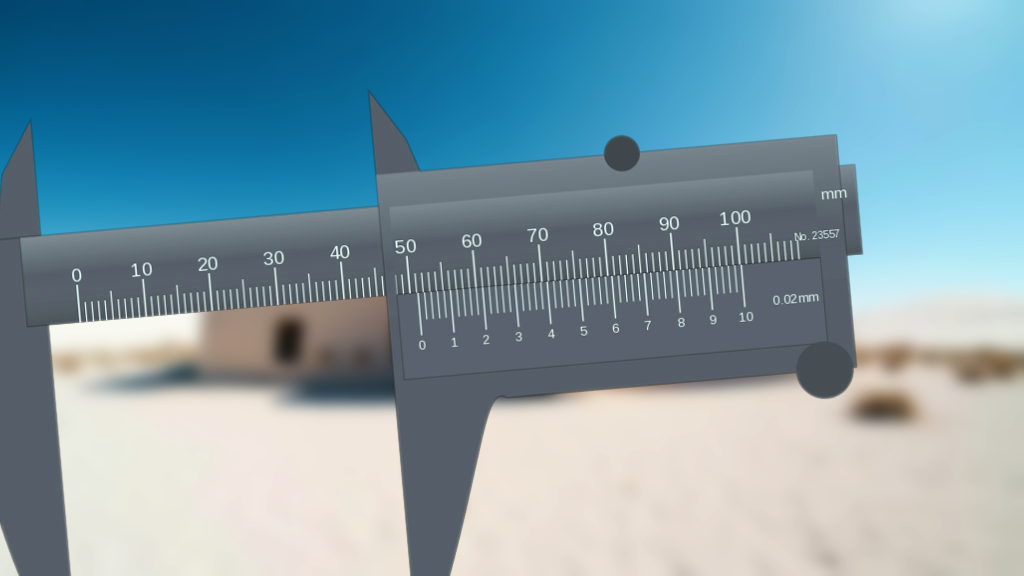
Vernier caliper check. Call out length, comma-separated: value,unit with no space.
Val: 51.2,mm
